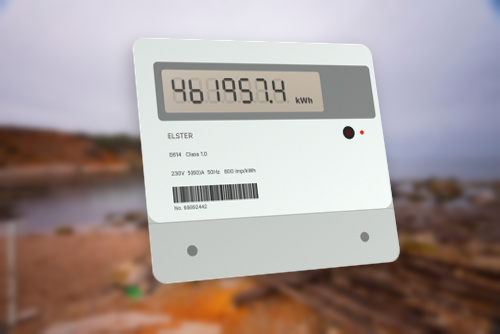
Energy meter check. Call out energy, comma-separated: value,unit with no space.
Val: 461957.4,kWh
